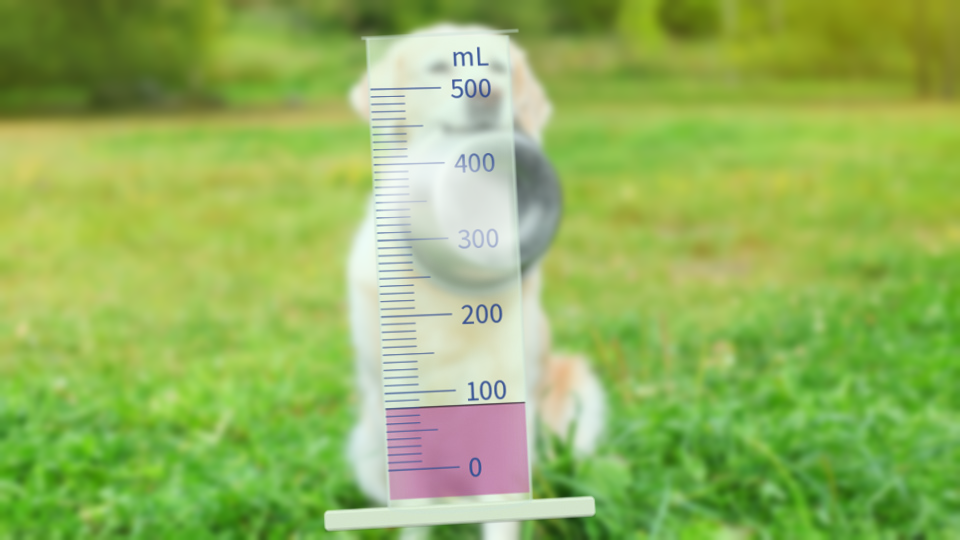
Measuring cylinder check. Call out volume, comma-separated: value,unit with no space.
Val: 80,mL
